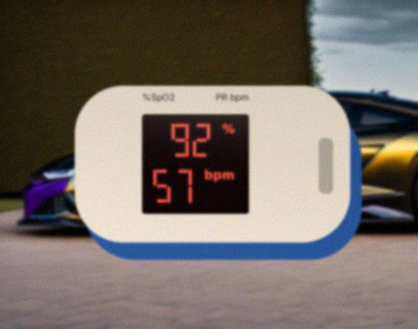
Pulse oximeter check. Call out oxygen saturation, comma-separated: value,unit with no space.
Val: 92,%
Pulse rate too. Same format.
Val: 57,bpm
